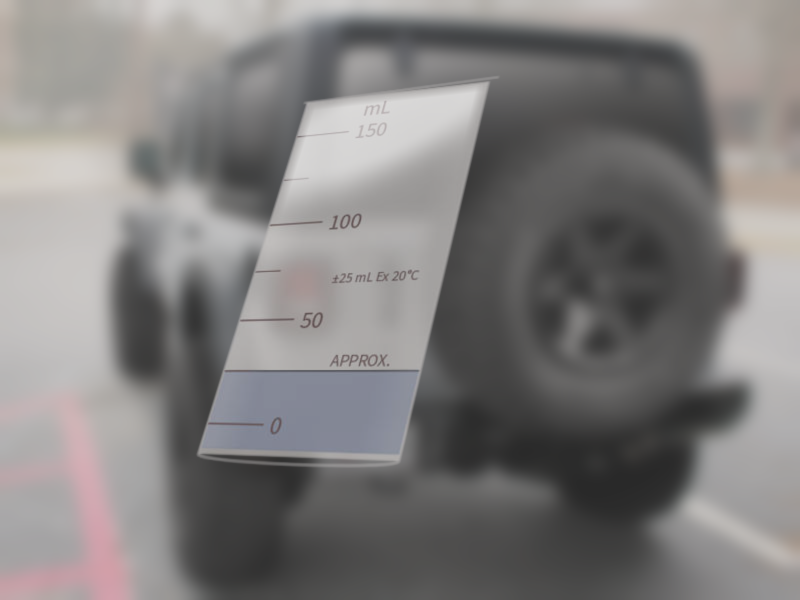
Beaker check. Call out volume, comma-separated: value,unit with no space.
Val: 25,mL
